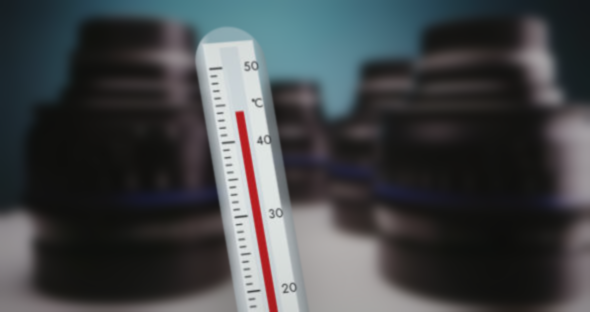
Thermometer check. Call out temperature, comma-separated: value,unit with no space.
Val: 44,°C
